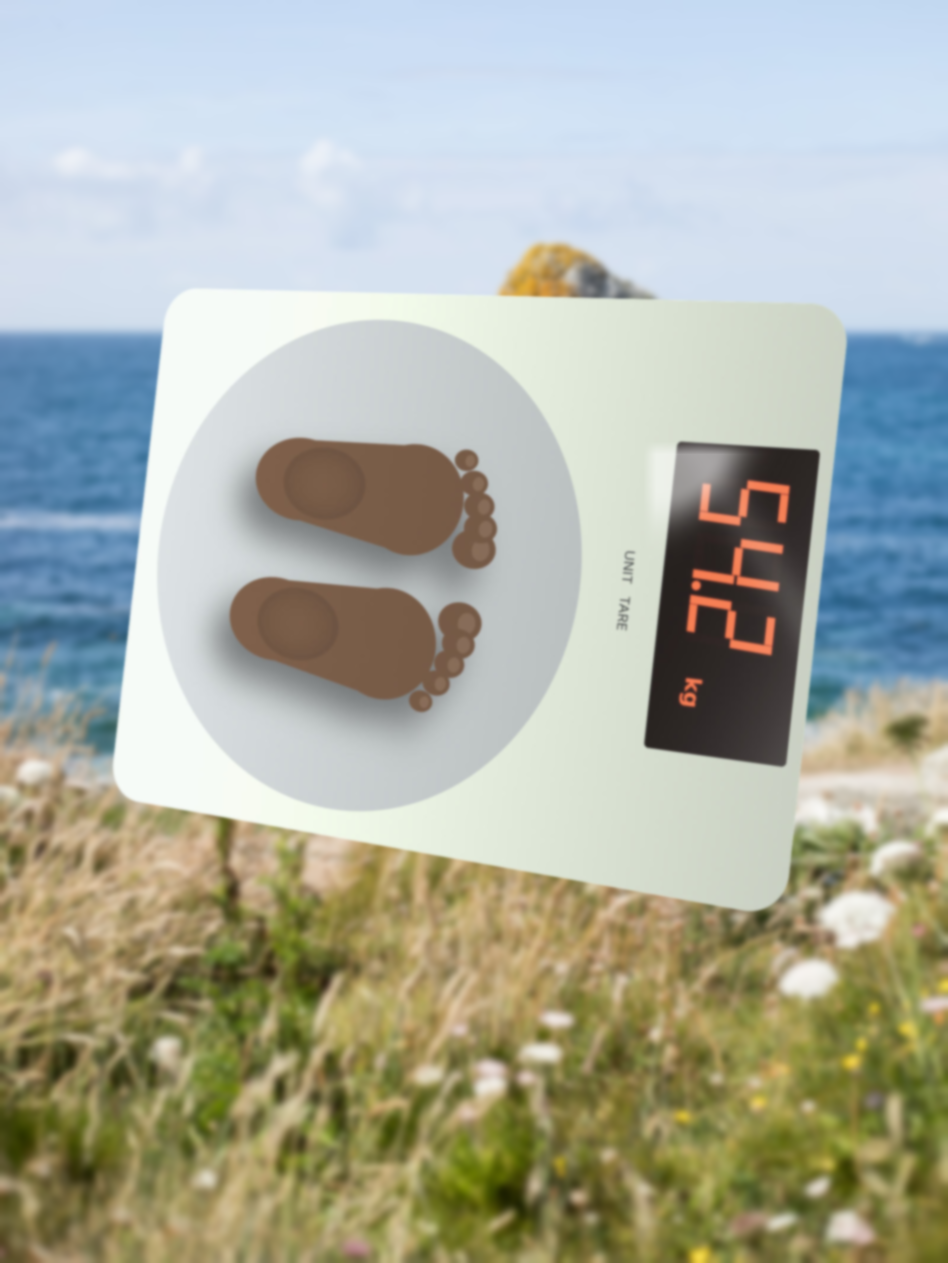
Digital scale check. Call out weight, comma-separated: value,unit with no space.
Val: 54.2,kg
